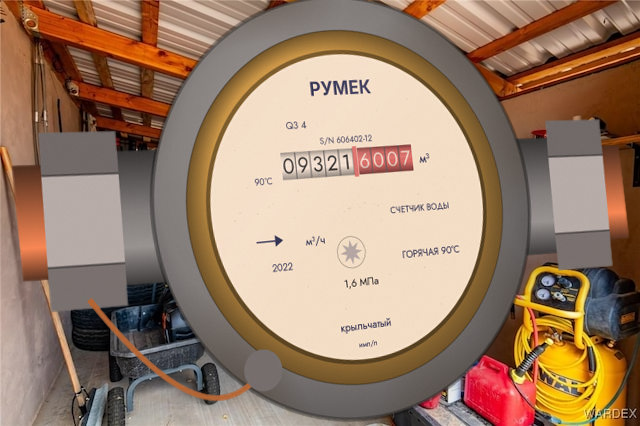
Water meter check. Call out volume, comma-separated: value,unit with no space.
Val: 9321.6007,m³
